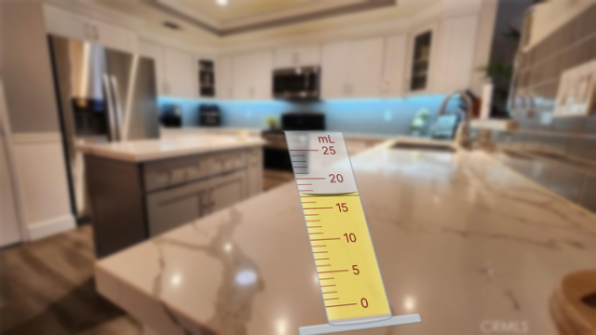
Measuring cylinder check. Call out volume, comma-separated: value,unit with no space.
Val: 17,mL
